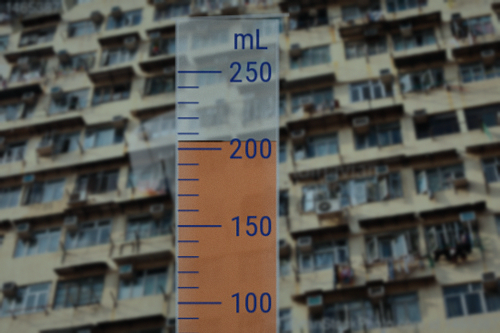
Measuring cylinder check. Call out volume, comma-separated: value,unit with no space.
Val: 205,mL
